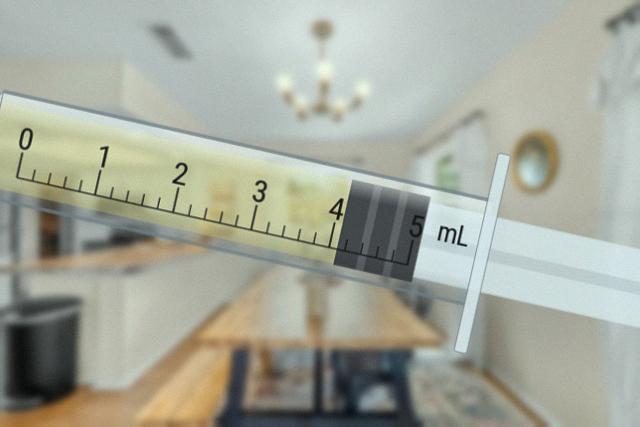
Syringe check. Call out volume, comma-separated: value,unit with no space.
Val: 4.1,mL
